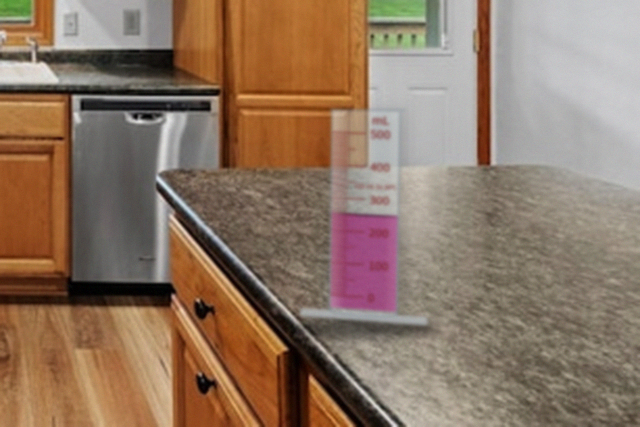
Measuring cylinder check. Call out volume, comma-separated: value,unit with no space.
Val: 250,mL
